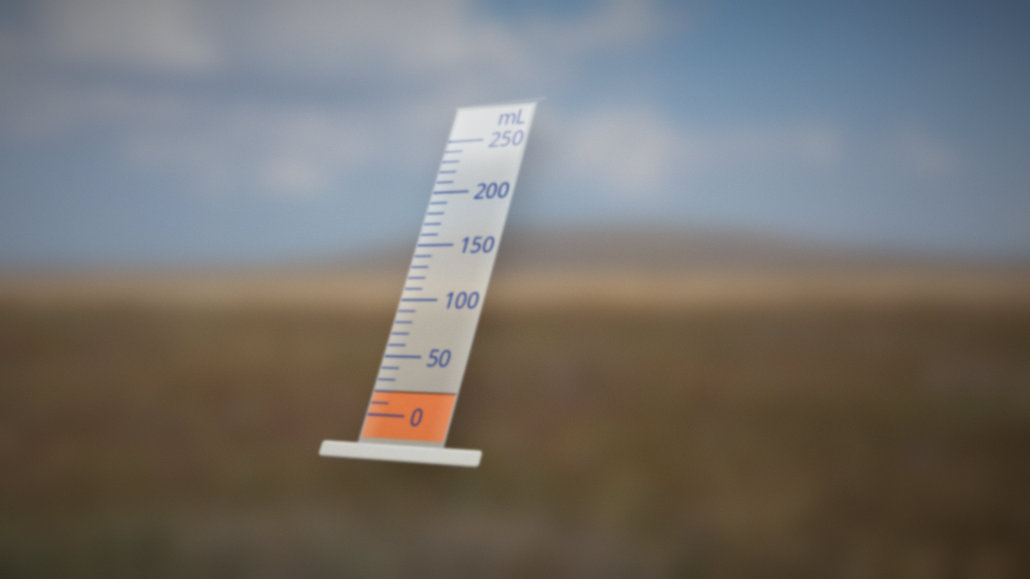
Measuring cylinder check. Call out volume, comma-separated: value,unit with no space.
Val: 20,mL
